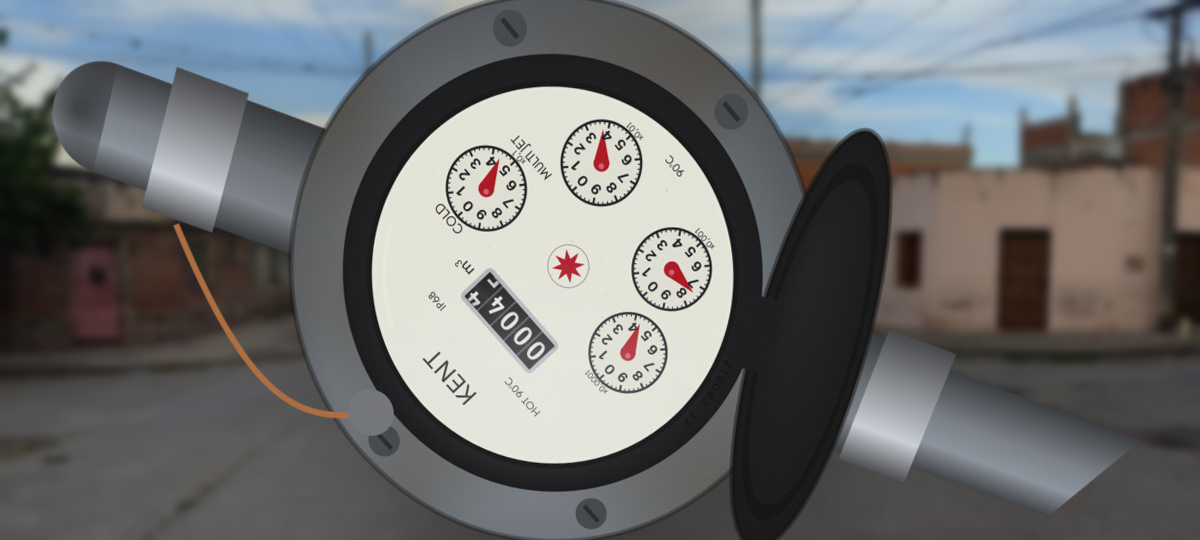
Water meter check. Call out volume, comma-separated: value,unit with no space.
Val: 44.4374,m³
